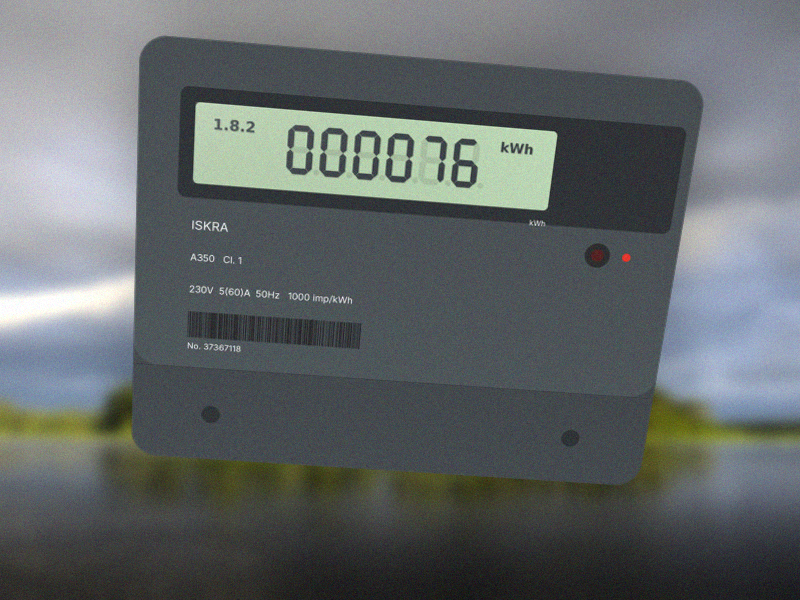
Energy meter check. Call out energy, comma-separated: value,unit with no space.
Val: 76,kWh
